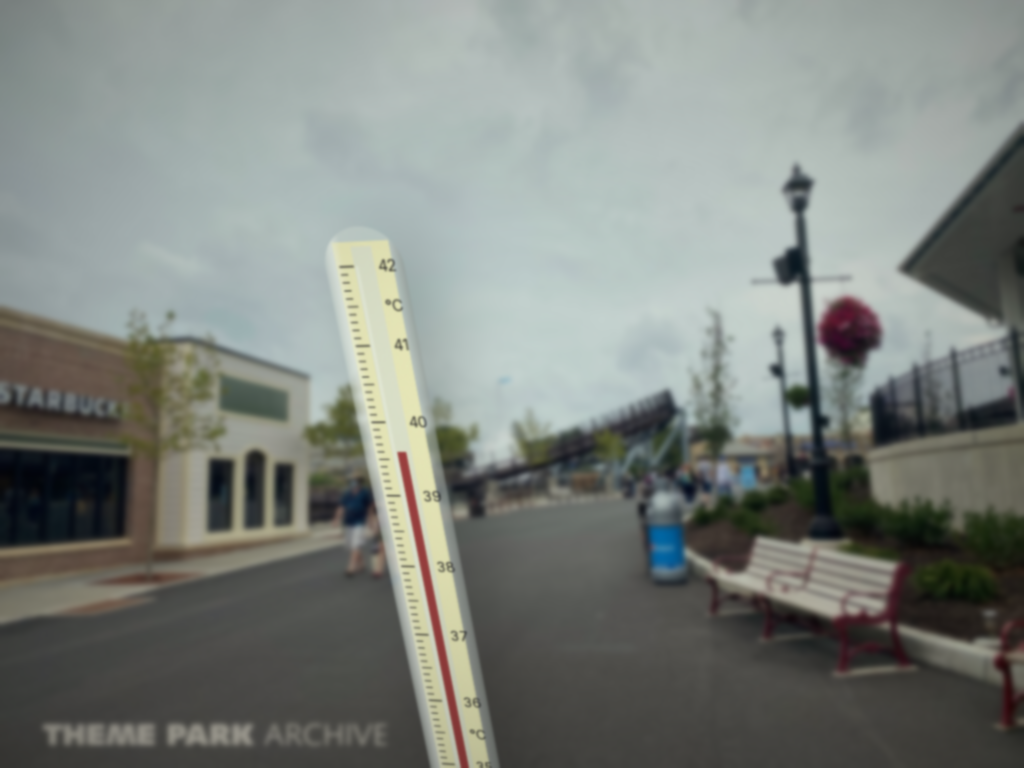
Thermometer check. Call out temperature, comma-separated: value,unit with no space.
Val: 39.6,°C
